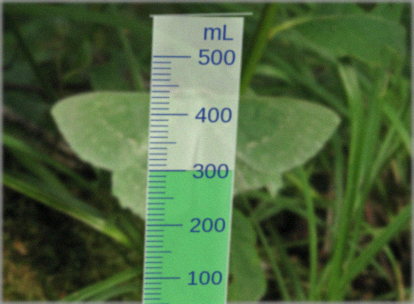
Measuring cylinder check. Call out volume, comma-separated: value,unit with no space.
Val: 300,mL
